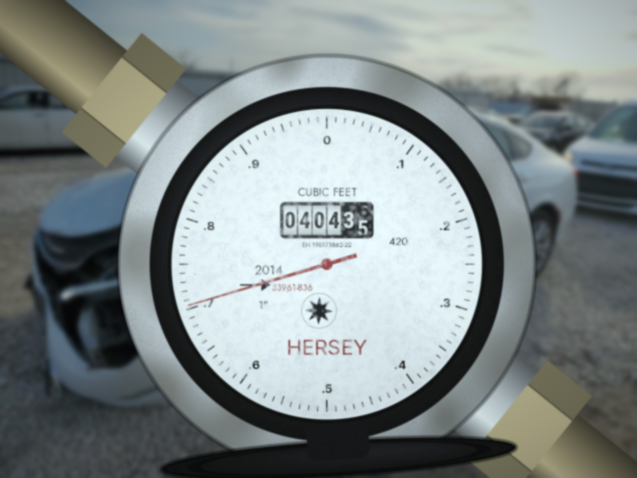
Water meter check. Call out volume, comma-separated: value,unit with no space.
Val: 40434.70,ft³
